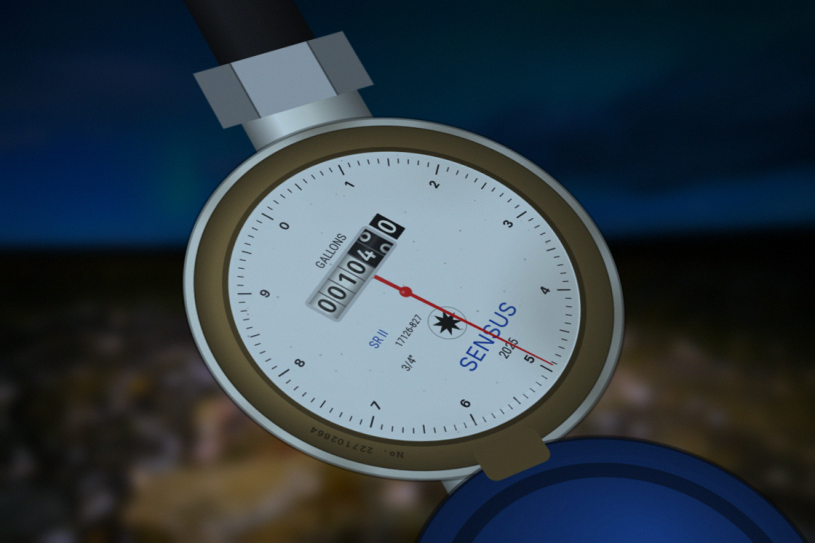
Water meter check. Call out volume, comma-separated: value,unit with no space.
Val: 10484.9,gal
